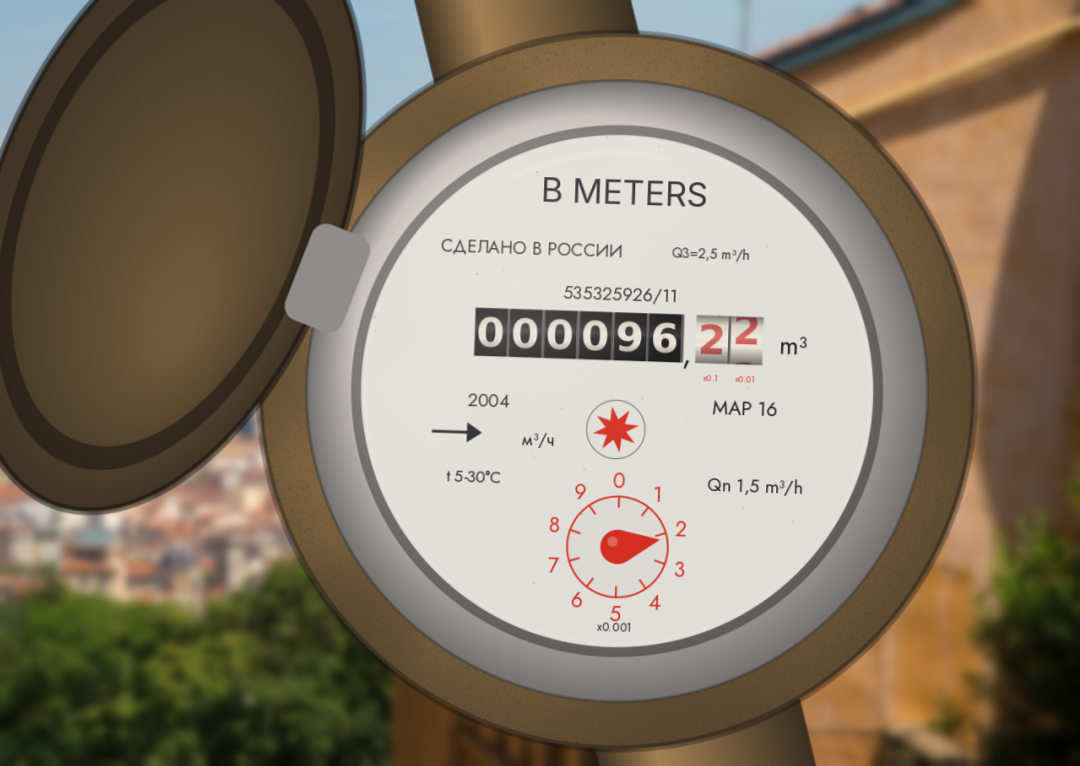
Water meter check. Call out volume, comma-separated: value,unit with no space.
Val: 96.222,m³
